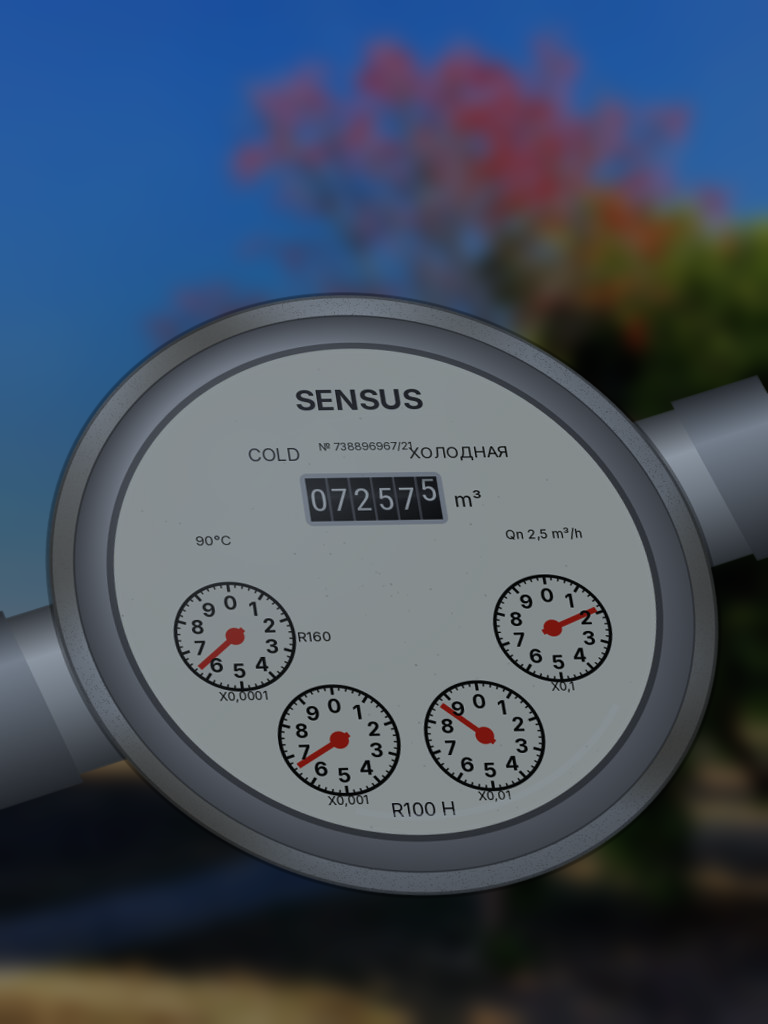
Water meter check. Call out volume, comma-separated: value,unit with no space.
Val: 72575.1866,m³
